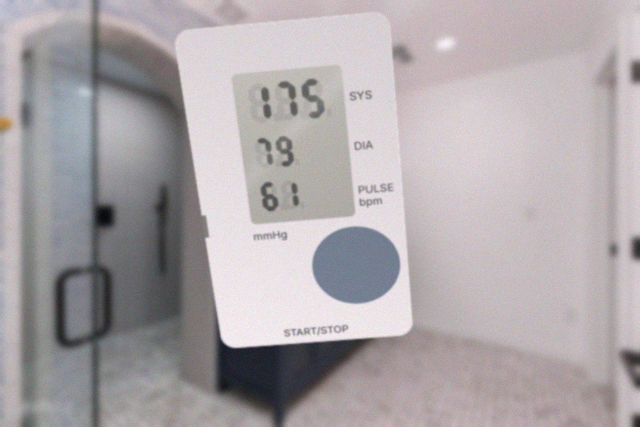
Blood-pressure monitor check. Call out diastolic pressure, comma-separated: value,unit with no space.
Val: 79,mmHg
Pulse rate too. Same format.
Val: 61,bpm
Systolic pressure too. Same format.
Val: 175,mmHg
